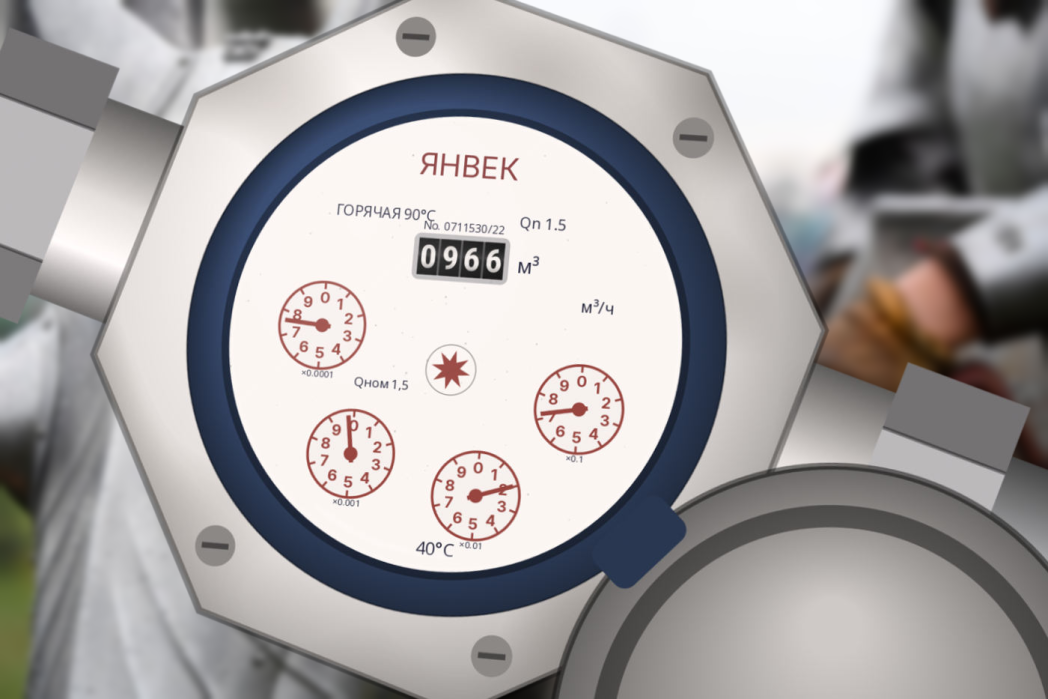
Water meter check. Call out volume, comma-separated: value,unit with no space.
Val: 966.7197,m³
